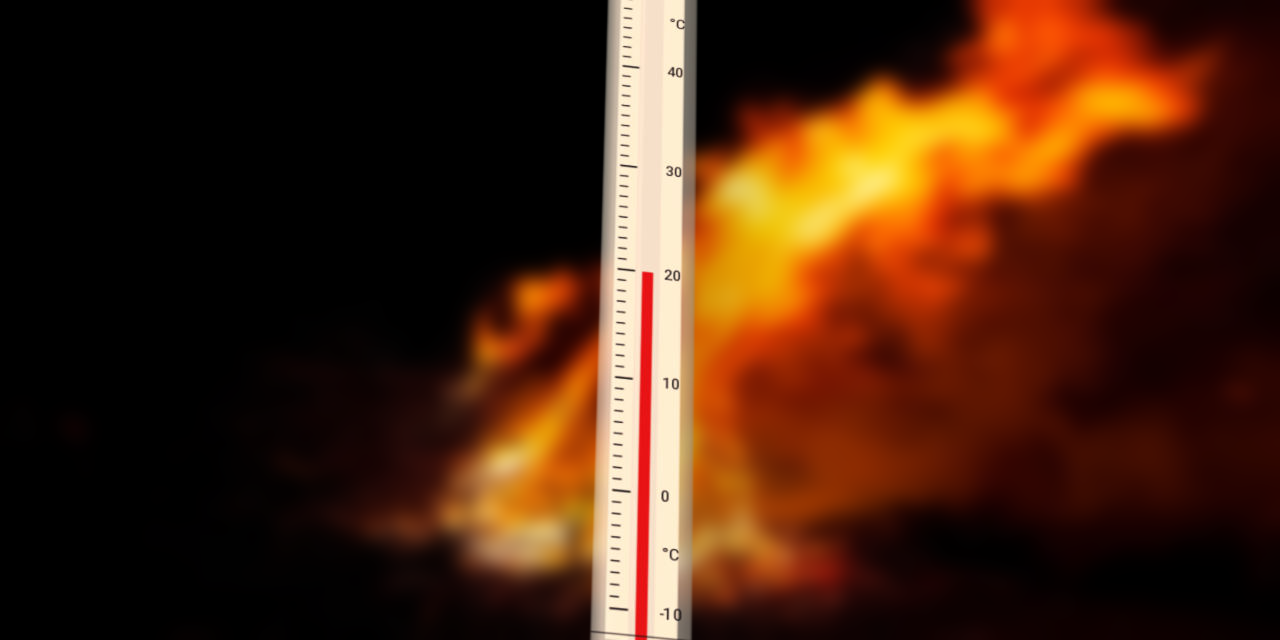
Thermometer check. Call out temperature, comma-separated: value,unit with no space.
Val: 20,°C
